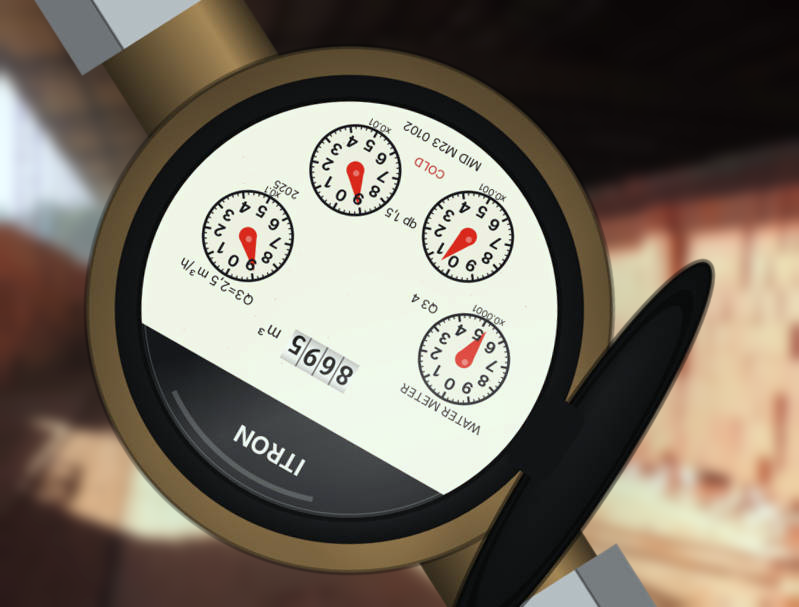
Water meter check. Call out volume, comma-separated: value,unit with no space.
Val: 8694.8905,m³
